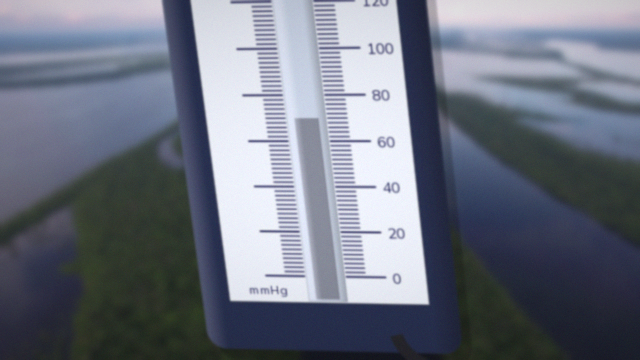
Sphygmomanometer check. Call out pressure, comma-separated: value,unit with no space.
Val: 70,mmHg
